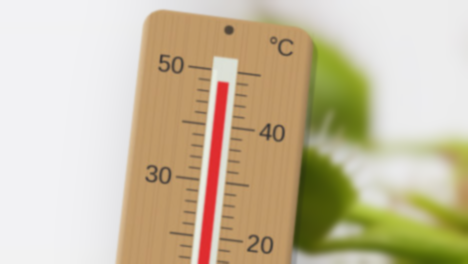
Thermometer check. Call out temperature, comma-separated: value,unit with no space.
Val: 48,°C
